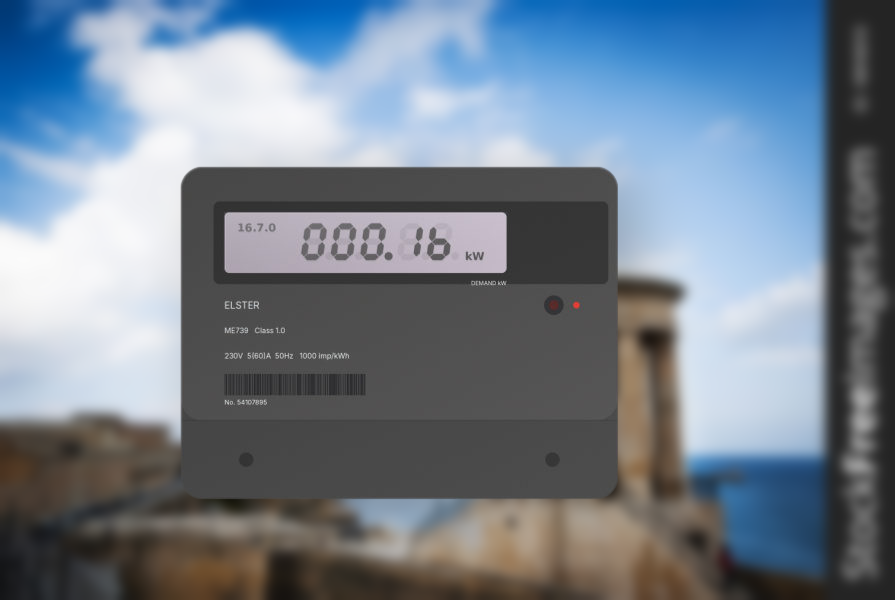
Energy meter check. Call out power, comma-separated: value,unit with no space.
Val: 0.16,kW
